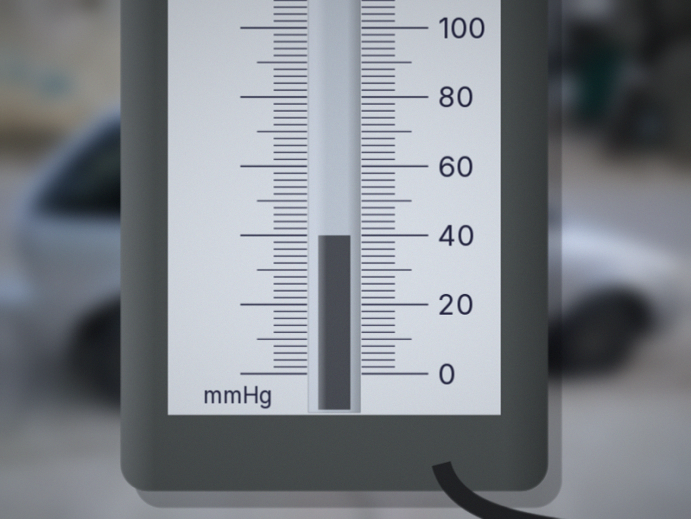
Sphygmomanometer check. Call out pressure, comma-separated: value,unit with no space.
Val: 40,mmHg
